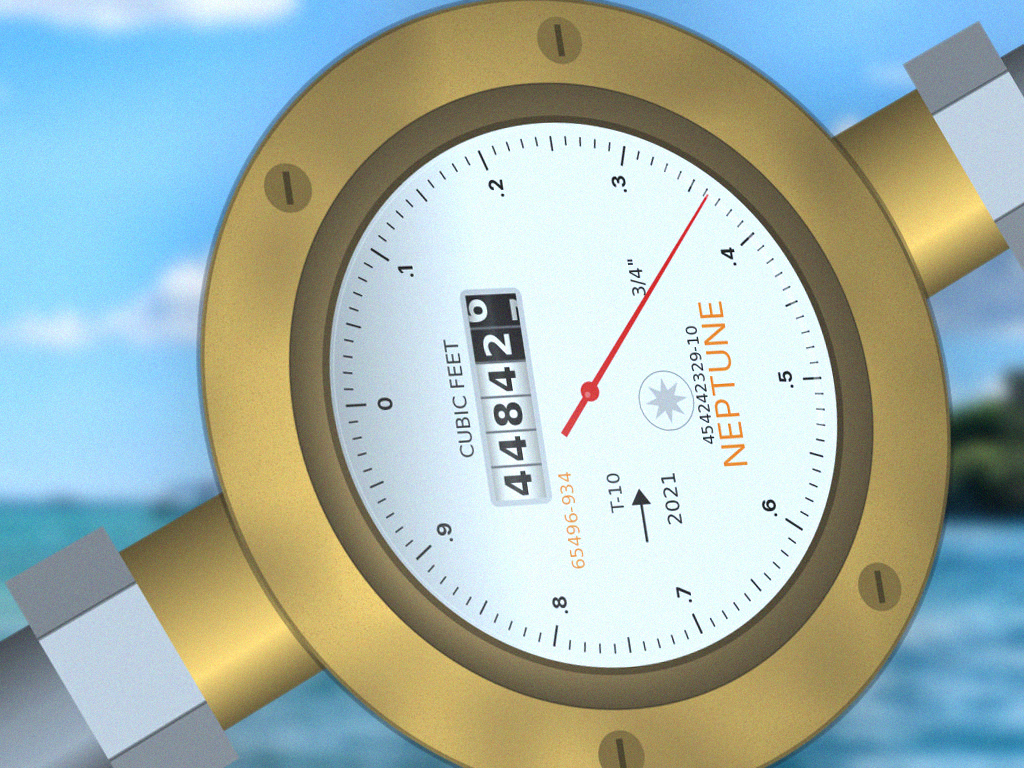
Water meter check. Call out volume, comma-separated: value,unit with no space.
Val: 448426.36,ft³
